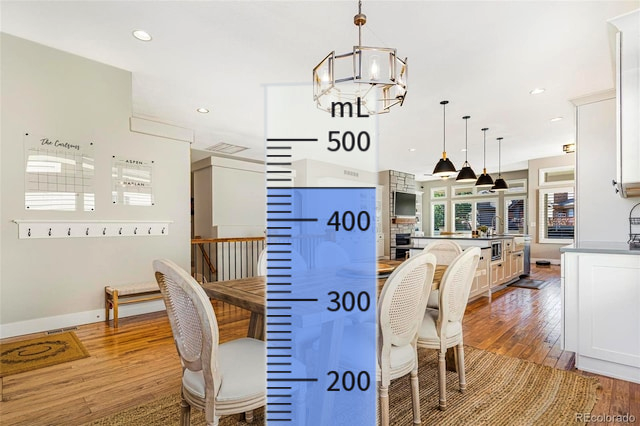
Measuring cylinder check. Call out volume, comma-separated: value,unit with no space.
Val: 440,mL
